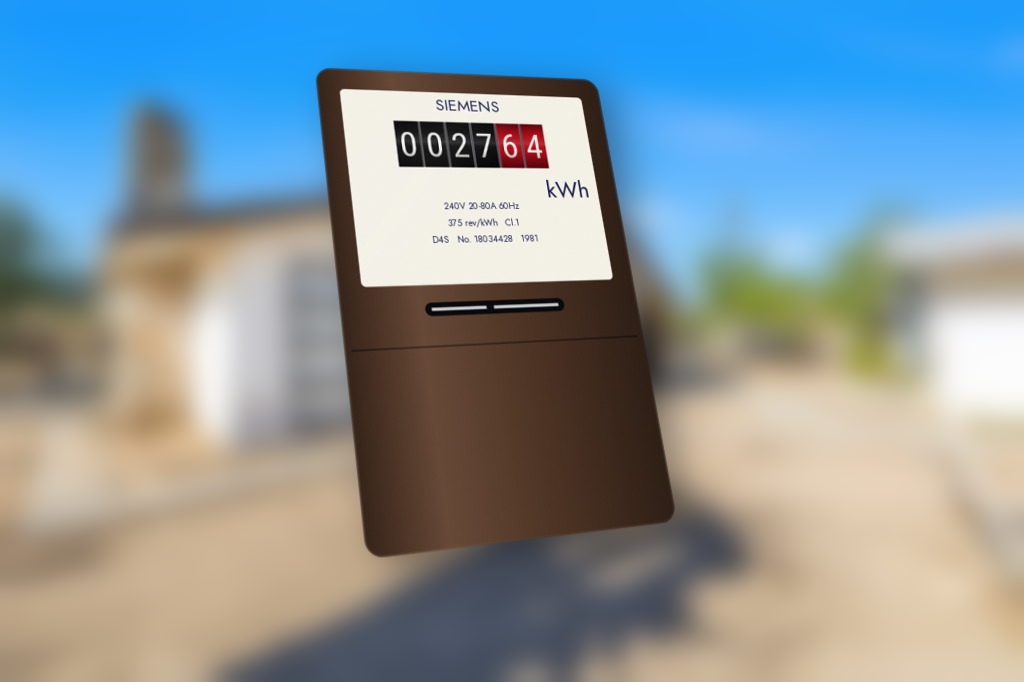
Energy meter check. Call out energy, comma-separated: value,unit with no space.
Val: 27.64,kWh
